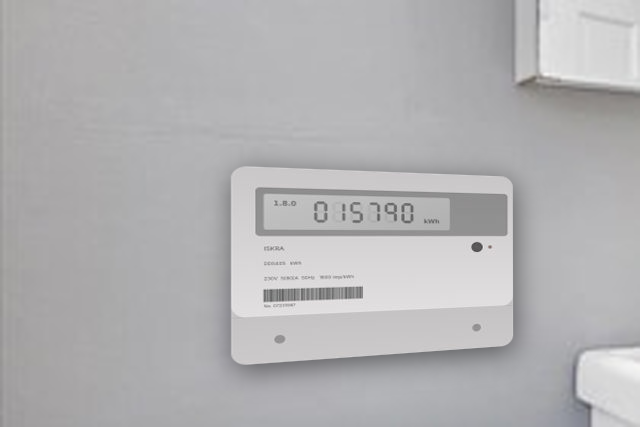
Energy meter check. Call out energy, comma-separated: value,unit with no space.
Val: 15790,kWh
